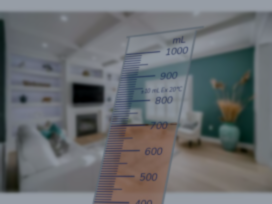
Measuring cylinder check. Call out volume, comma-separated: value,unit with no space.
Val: 700,mL
